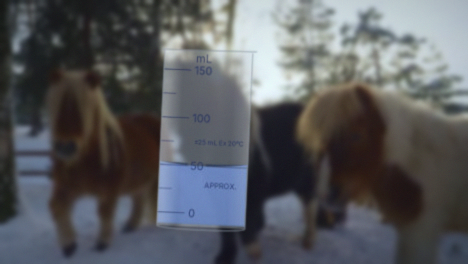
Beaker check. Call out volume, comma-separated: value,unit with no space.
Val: 50,mL
